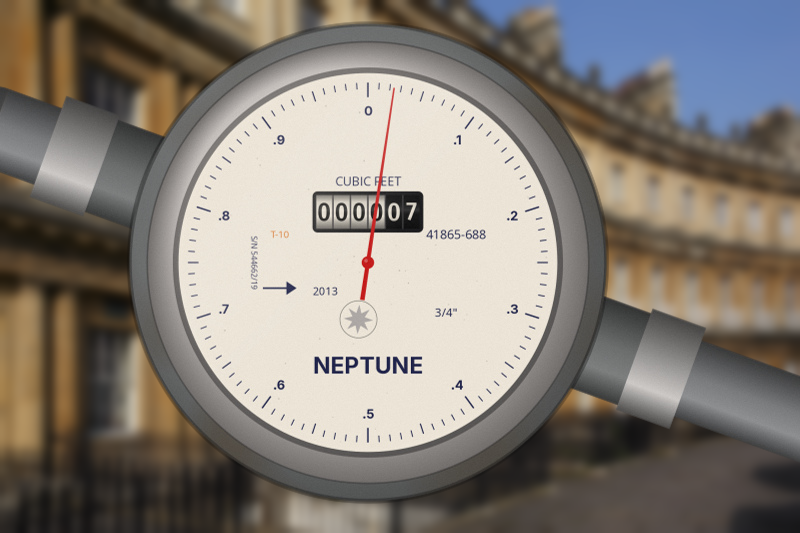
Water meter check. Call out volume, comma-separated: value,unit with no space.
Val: 7.02,ft³
